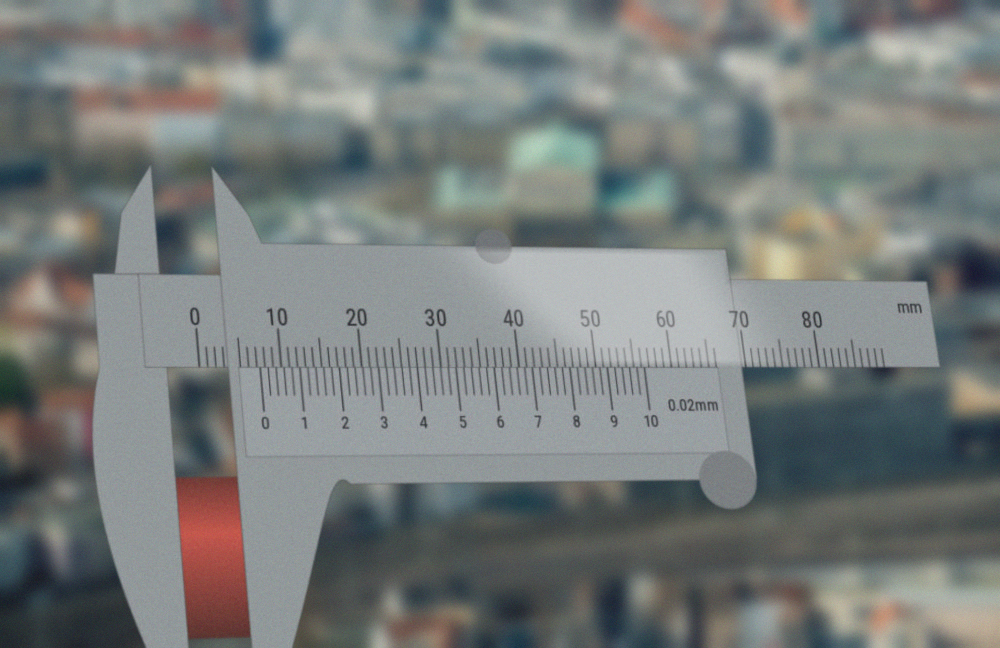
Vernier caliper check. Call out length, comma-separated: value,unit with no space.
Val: 7.4,mm
